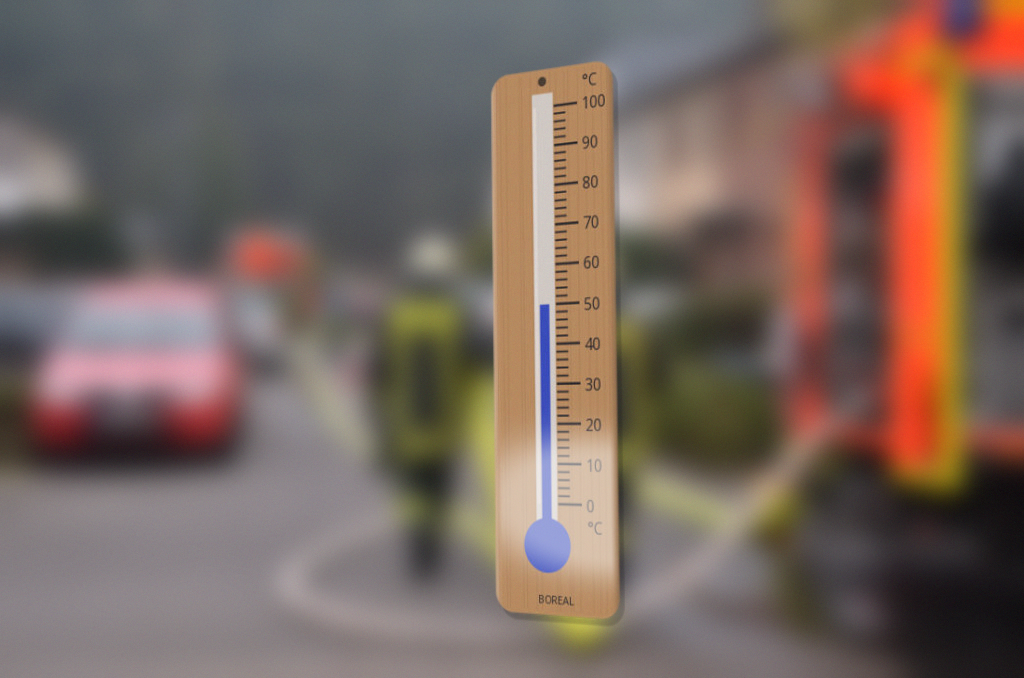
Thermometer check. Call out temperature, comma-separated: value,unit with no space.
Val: 50,°C
